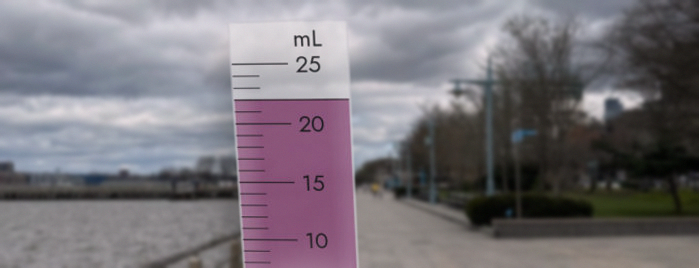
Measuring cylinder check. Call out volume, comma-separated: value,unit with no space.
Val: 22,mL
